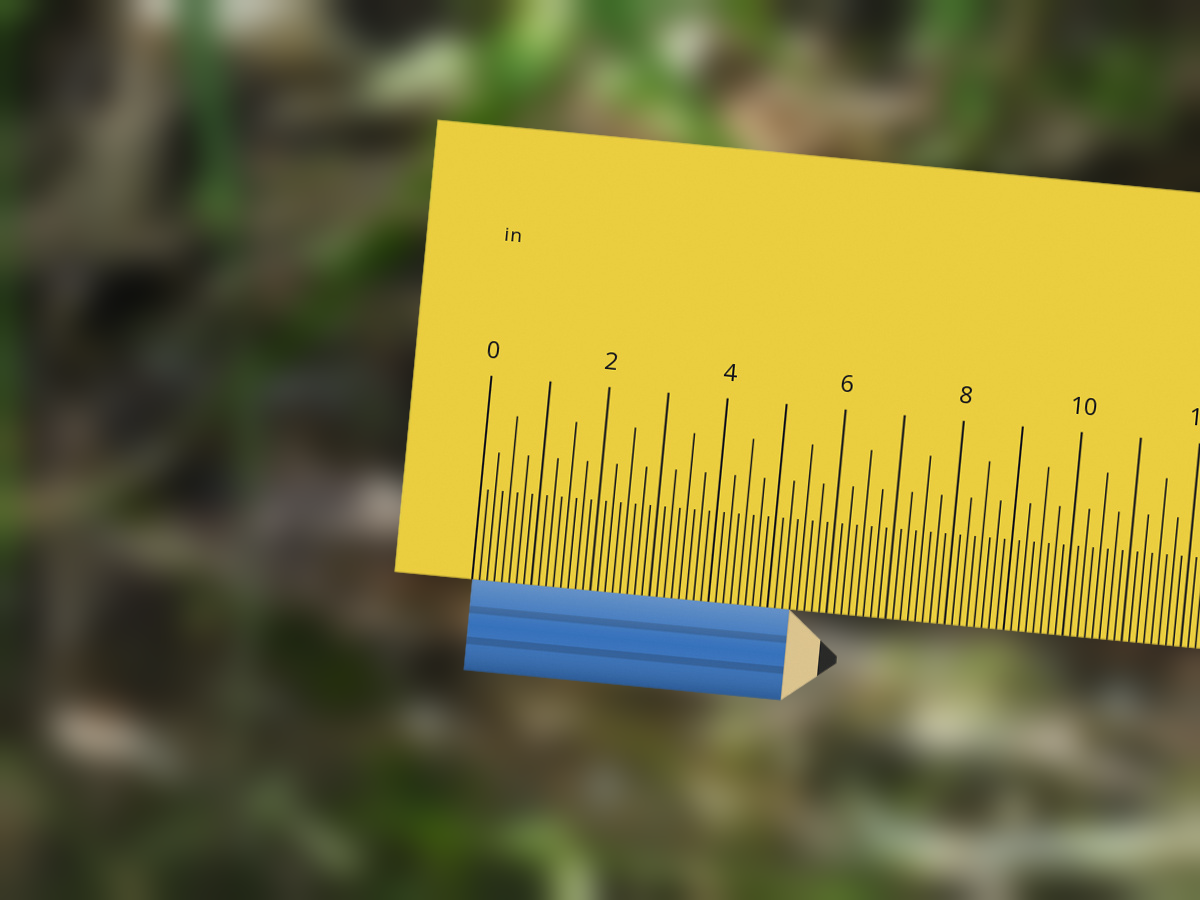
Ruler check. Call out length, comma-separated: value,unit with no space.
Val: 6.25,in
